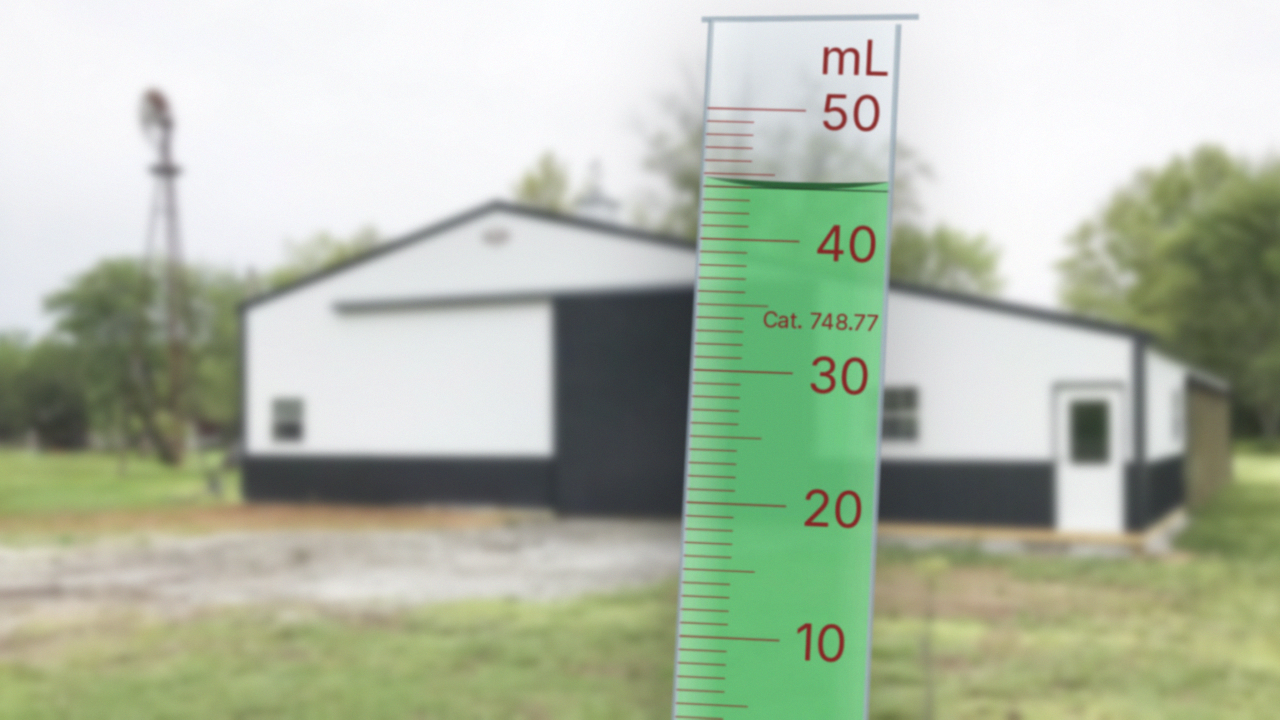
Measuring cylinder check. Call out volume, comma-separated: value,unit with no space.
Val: 44,mL
